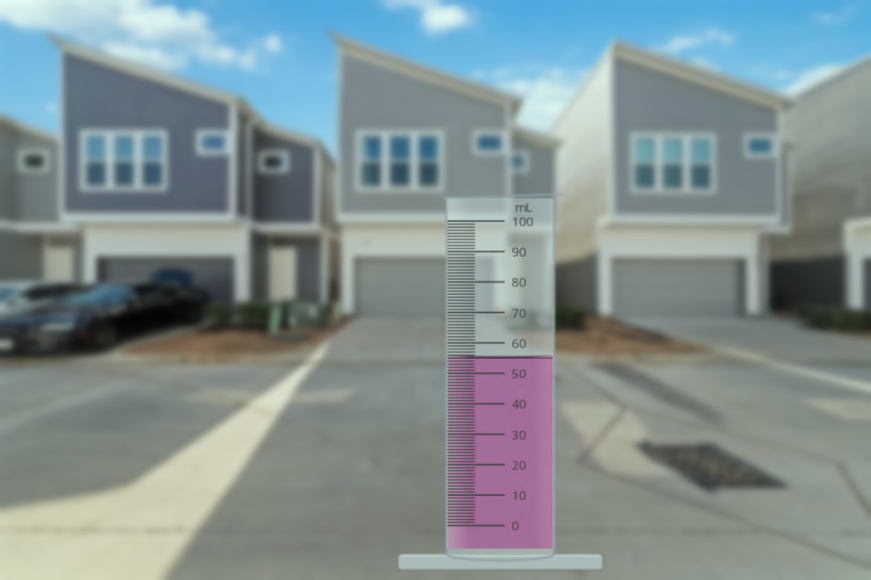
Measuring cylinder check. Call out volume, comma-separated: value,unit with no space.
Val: 55,mL
